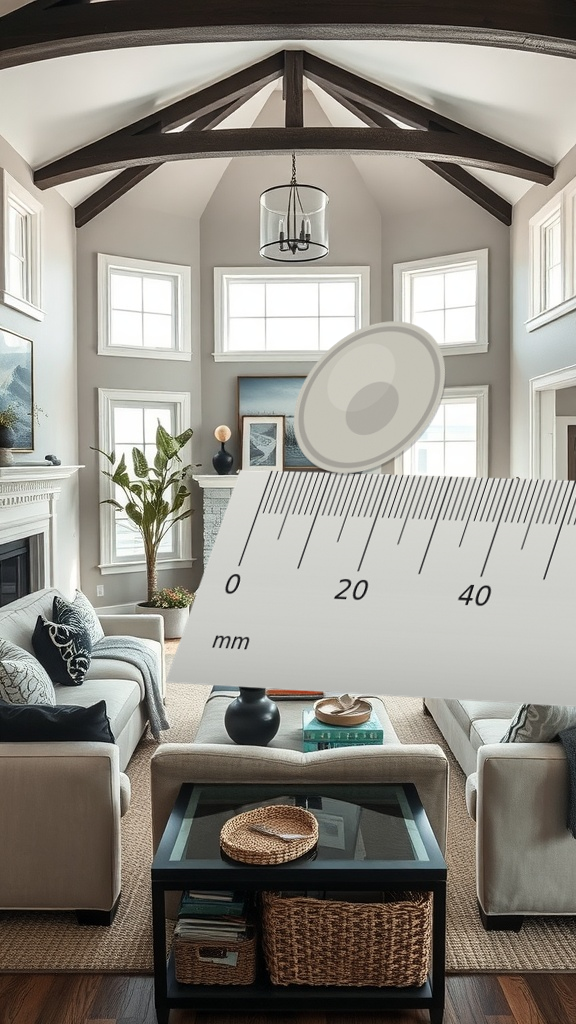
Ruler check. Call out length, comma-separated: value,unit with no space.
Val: 24,mm
